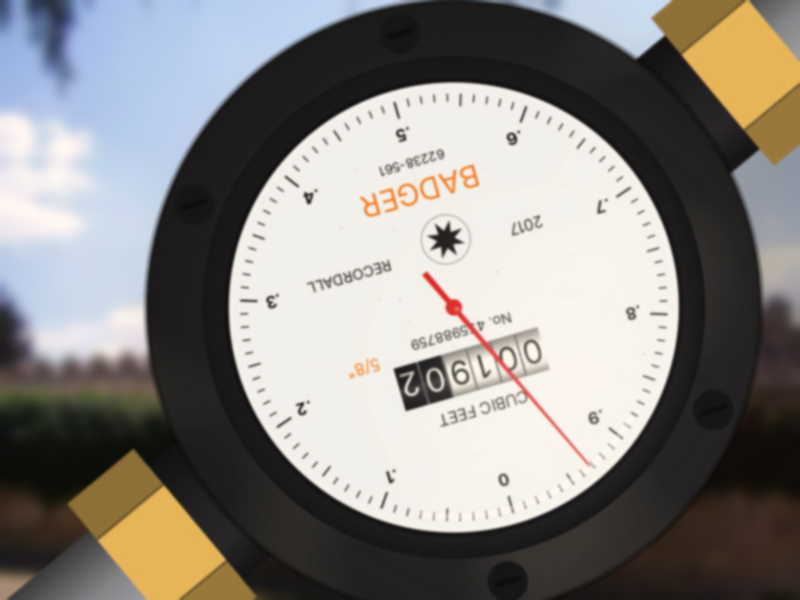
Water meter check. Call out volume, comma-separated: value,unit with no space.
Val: 1901.93,ft³
